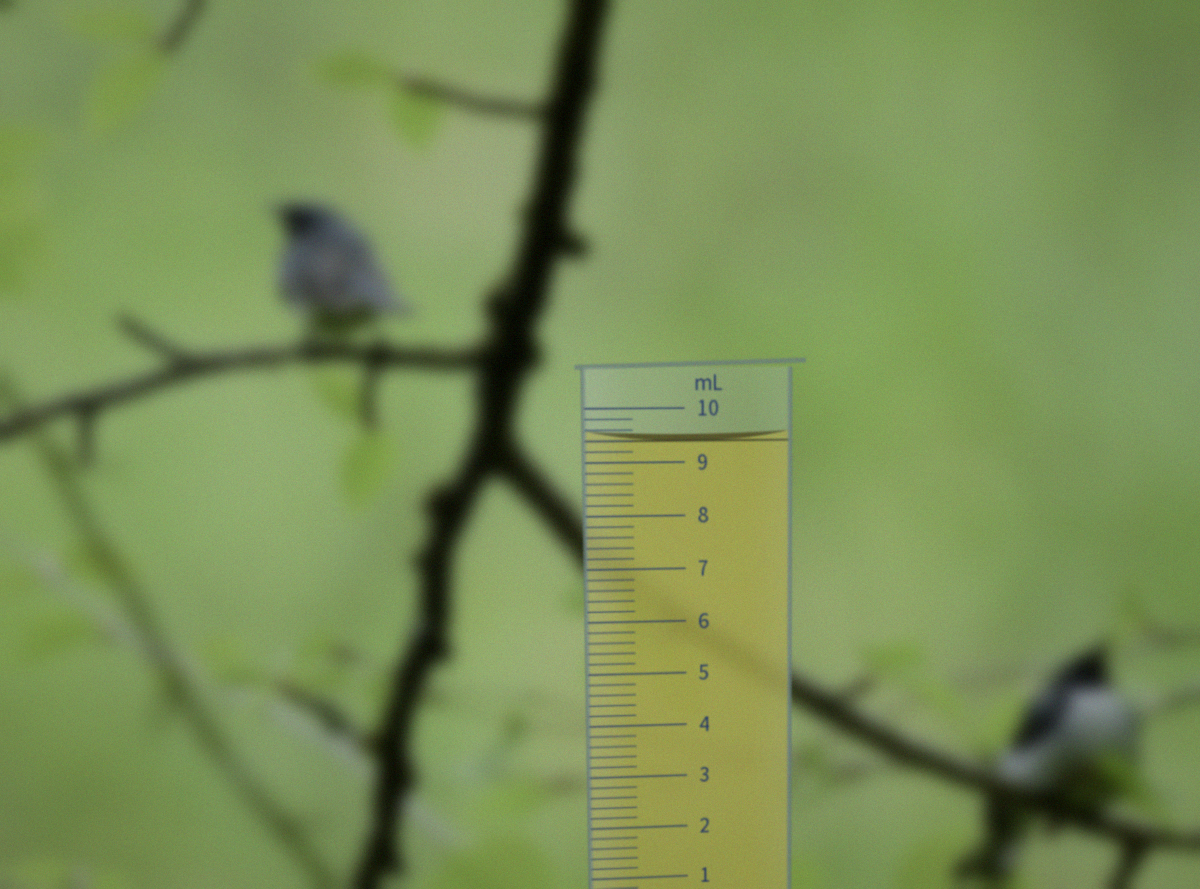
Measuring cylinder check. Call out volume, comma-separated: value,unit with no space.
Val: 9.4,mL
